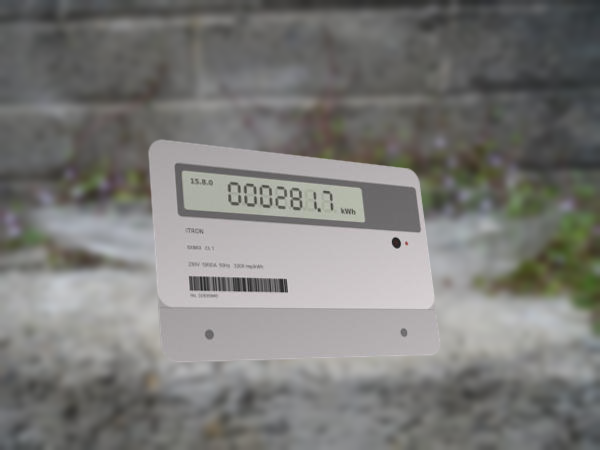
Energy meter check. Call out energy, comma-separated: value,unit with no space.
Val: 281.7,kWh
